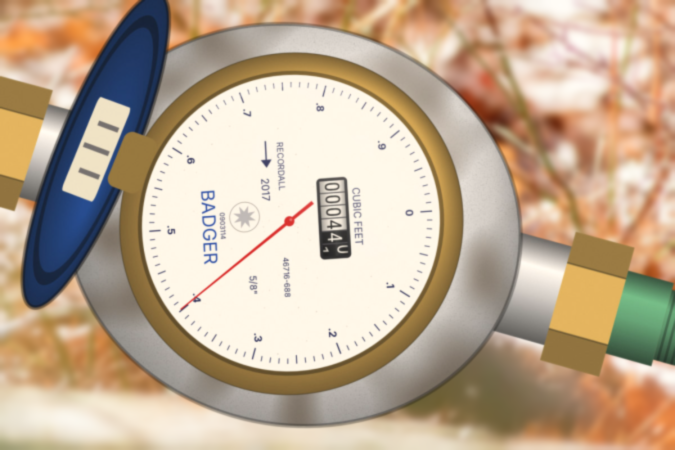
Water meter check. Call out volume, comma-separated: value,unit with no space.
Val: 440.40,ft³
